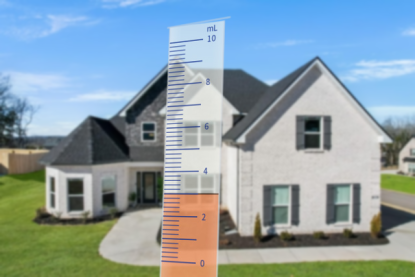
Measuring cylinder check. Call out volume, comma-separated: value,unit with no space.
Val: 3,mL
